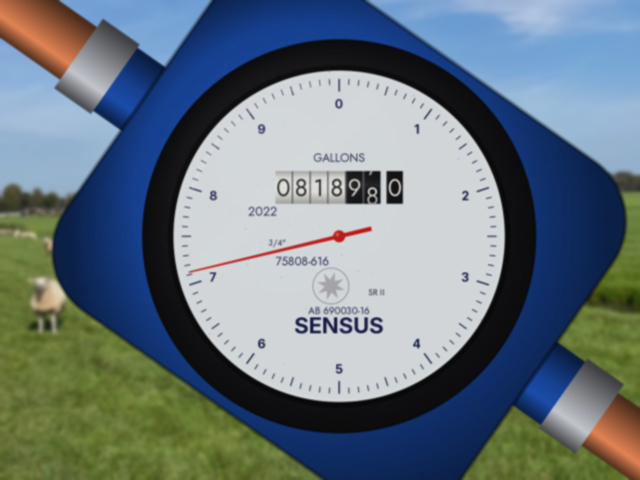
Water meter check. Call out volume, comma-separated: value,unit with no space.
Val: 818977.1,gal
